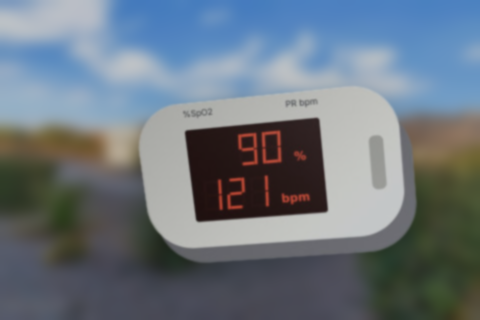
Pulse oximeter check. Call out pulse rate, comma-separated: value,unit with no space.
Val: 121,bpm
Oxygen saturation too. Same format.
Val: 90,%
